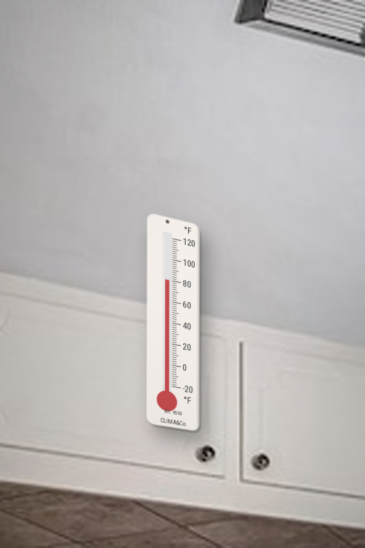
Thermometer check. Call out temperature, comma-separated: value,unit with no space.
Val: 80,°F
